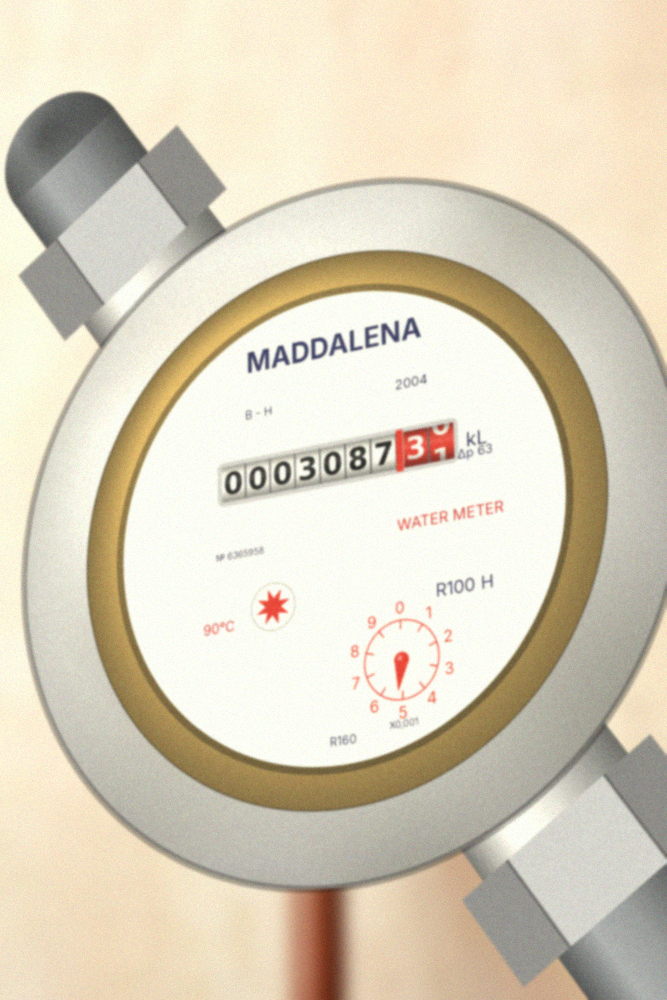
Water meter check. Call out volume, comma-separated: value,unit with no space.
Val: 3087.305,kL
